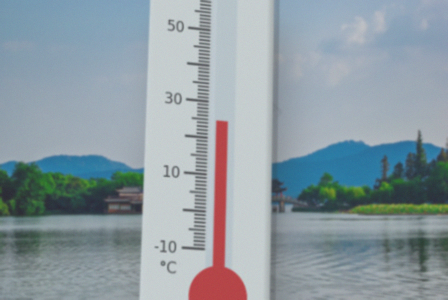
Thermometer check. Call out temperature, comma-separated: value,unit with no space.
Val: 25,°C
